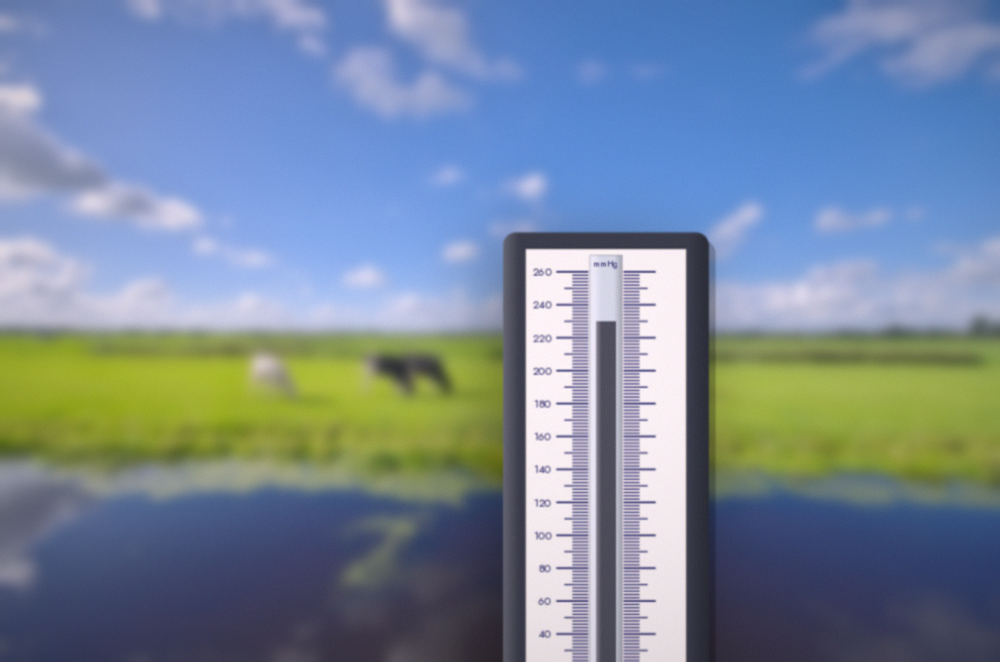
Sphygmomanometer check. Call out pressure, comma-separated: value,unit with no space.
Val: 230,mmHg
